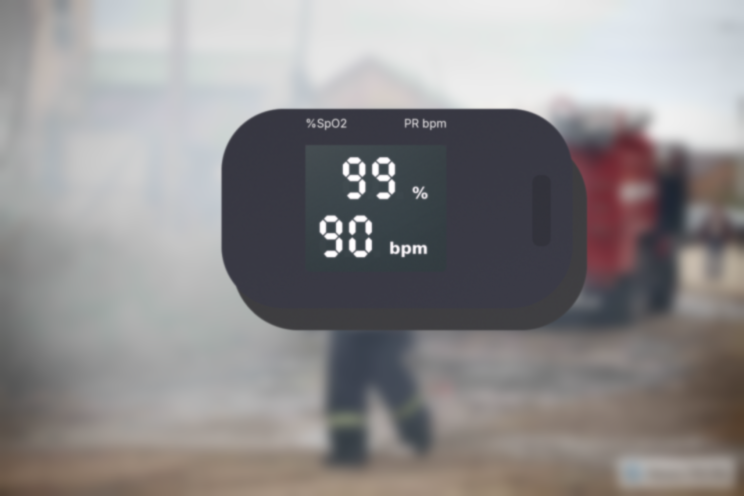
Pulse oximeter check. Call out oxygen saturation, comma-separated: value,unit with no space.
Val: 99,%
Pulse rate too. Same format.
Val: 90,bpm
